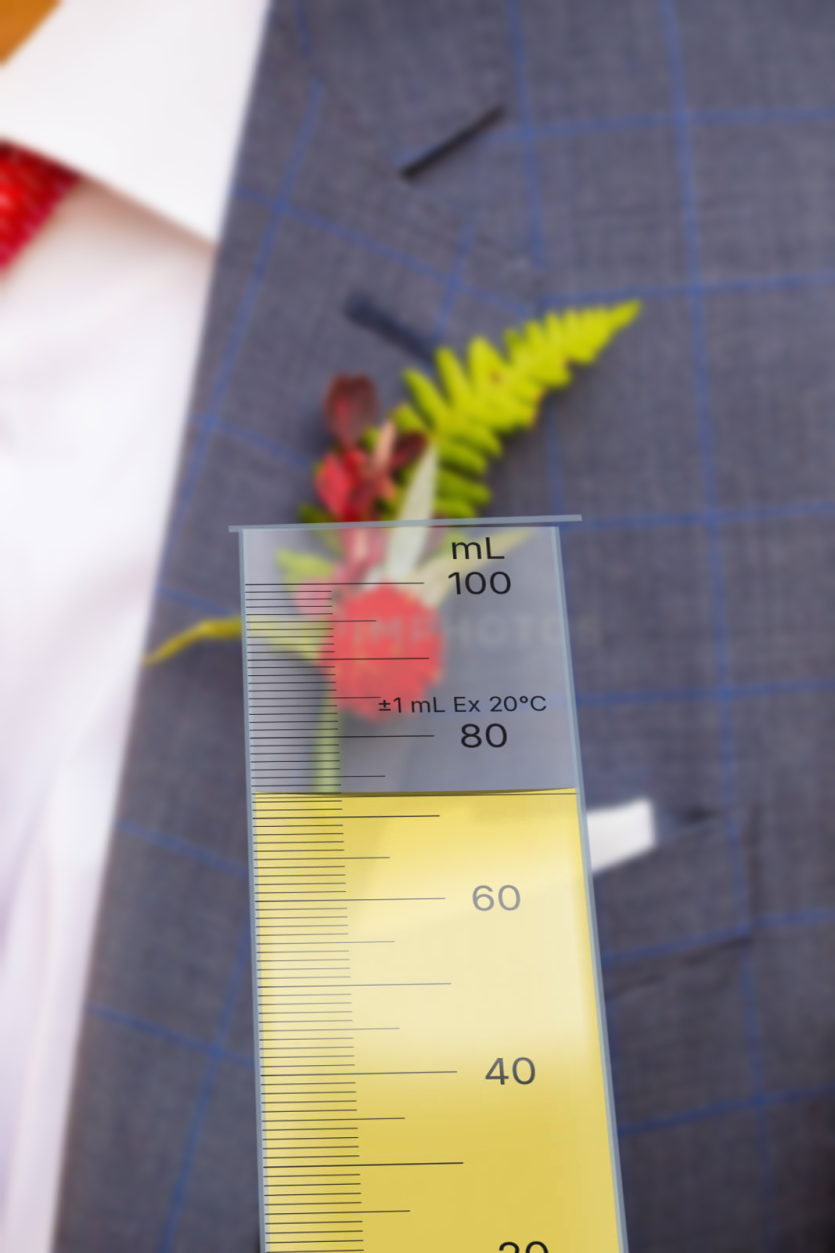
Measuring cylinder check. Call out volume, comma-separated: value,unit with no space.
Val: 72.5,mL
